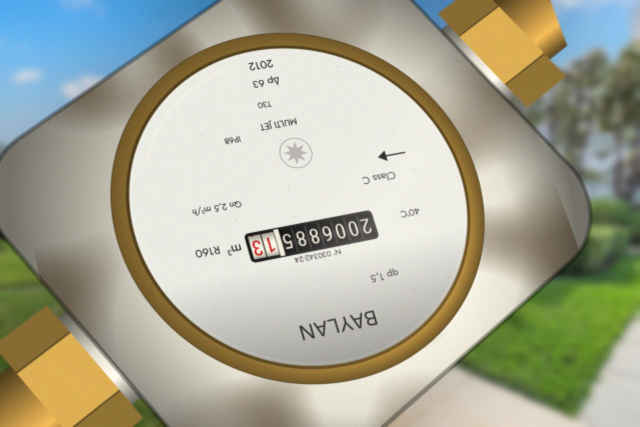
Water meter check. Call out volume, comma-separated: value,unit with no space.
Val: 2006885.13,m³
